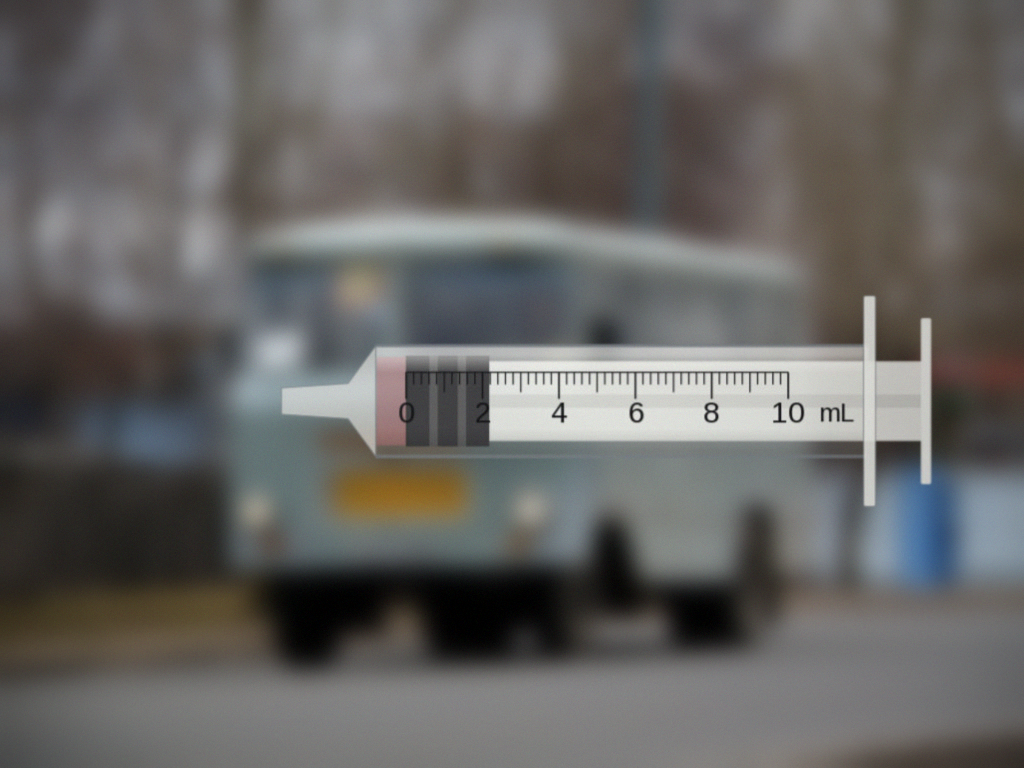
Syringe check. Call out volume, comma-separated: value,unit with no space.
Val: 0,mL
